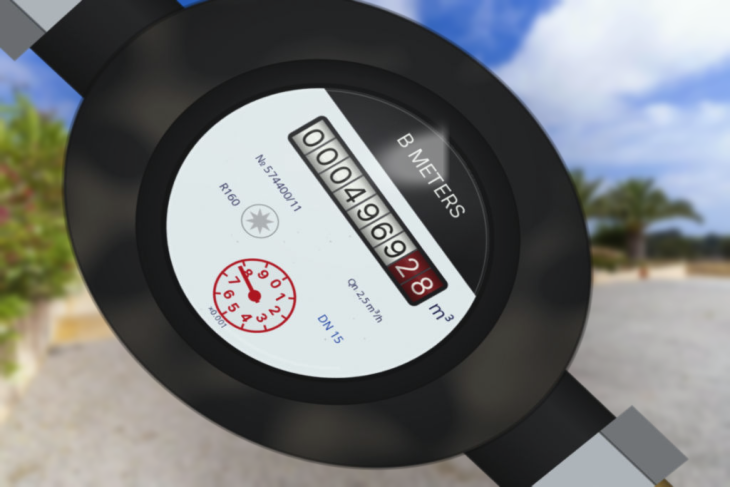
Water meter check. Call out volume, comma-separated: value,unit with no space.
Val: 4969.287,m³
